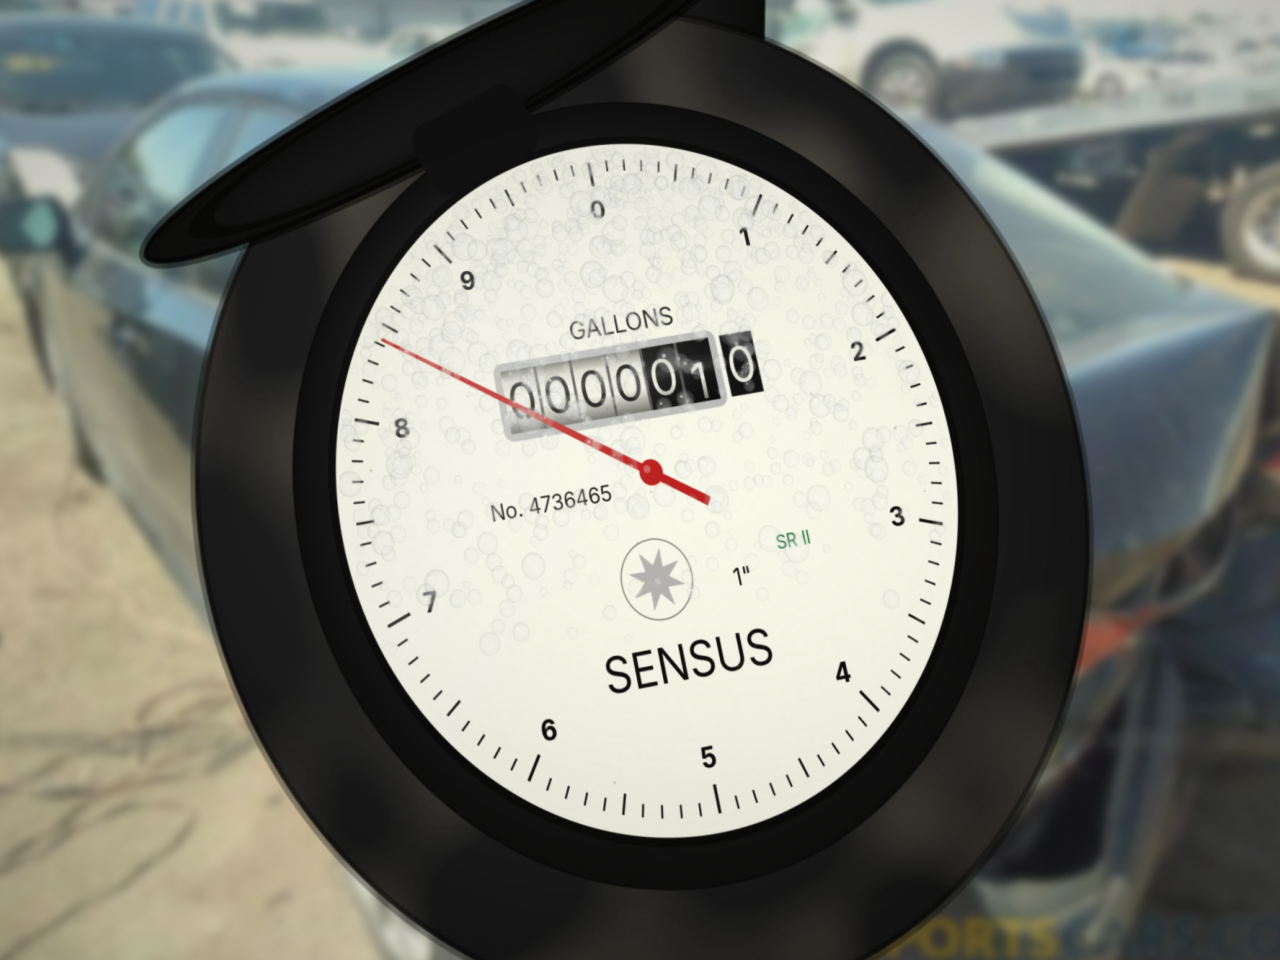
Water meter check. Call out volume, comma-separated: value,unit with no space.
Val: 8.4,gal
